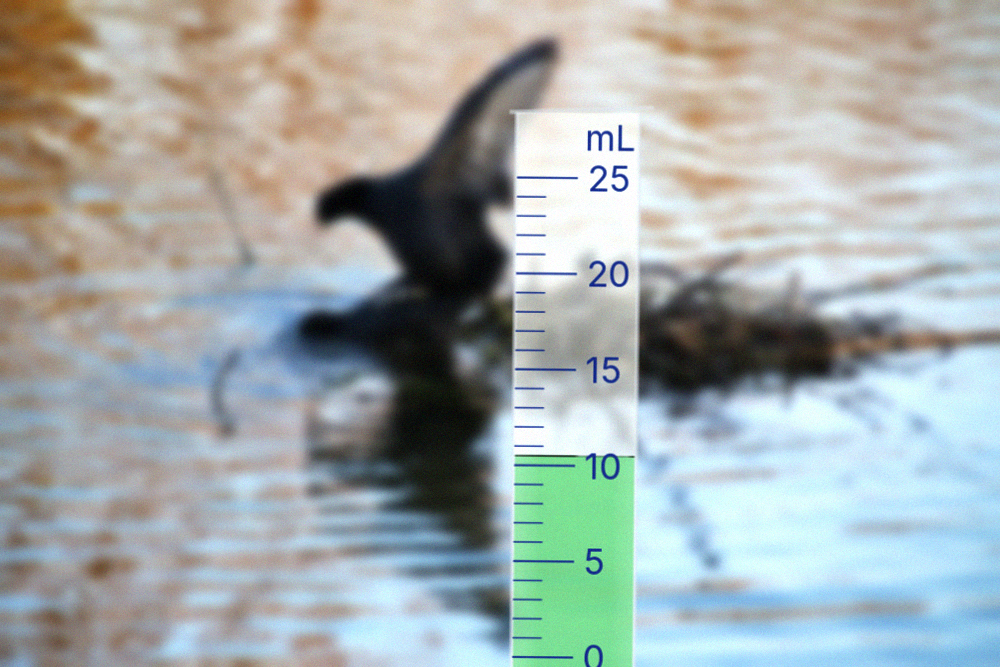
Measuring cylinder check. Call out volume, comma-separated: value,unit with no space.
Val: 10.5,mL
